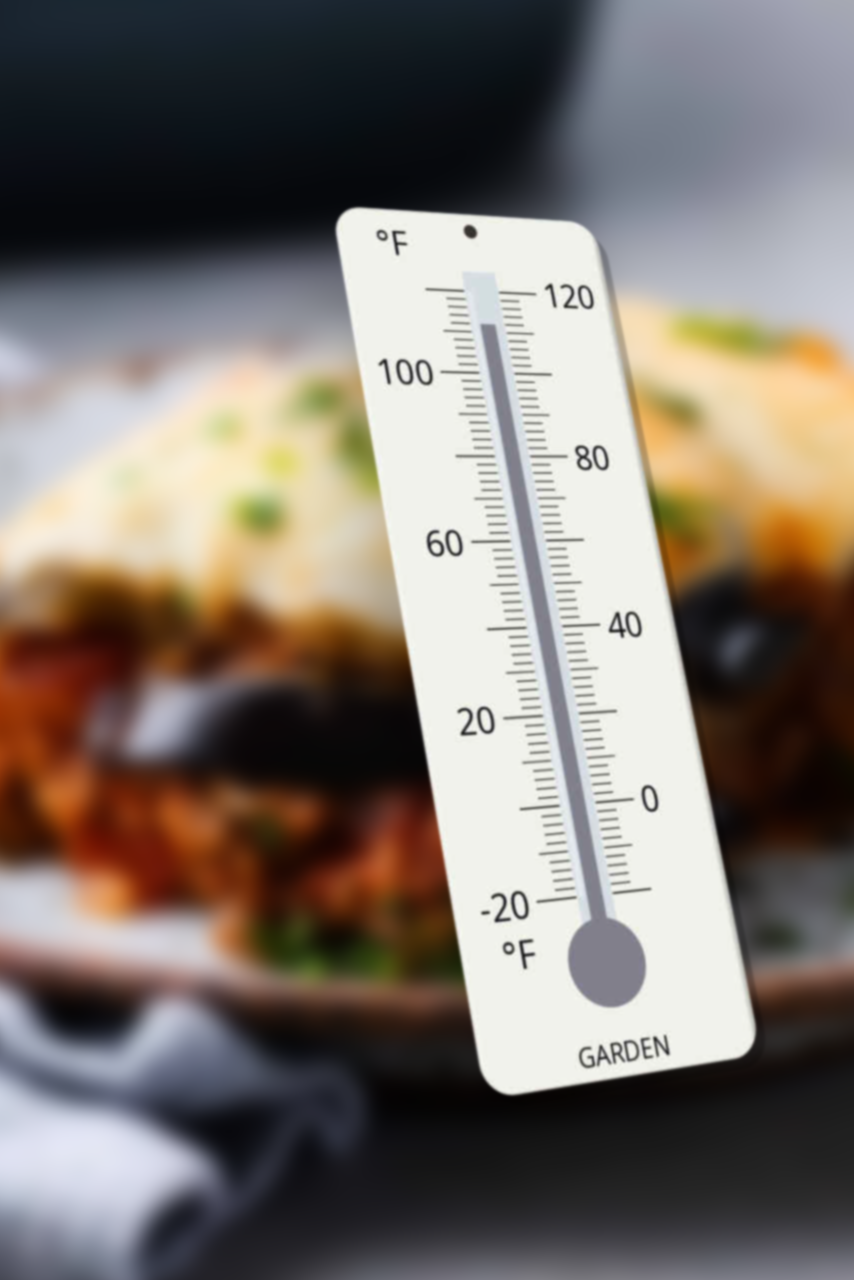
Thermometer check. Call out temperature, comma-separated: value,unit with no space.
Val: 112,°F
